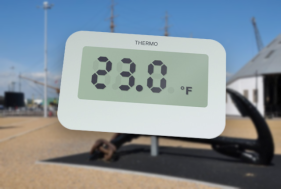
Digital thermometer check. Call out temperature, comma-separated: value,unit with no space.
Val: 23.0,°F
